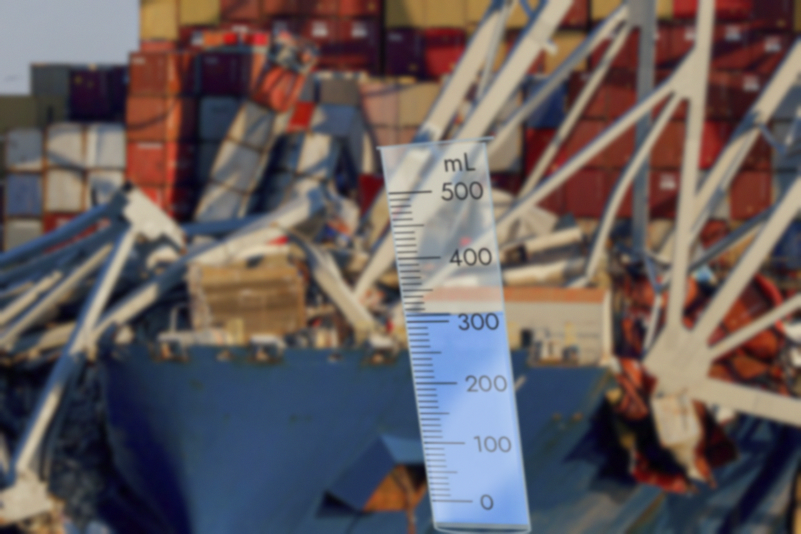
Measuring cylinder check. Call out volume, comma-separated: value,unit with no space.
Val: 310,mL
